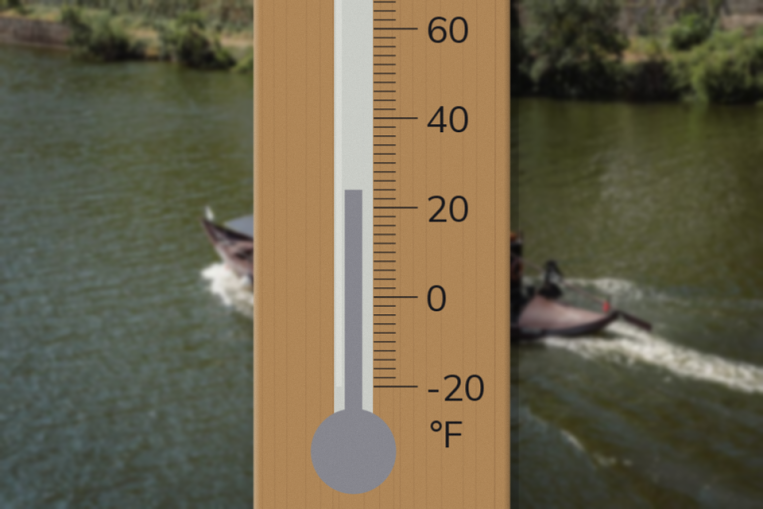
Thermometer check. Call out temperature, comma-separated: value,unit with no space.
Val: 24,°F
